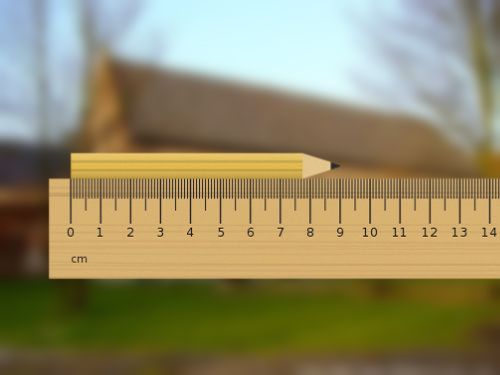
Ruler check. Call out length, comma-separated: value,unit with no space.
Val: 9,cm
